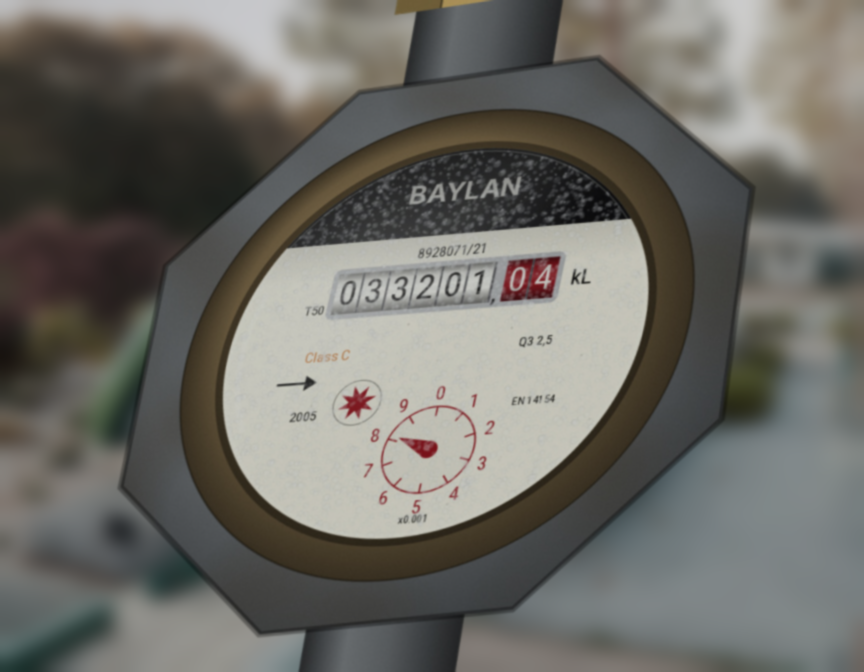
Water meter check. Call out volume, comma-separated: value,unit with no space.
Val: 33201.048,kL
